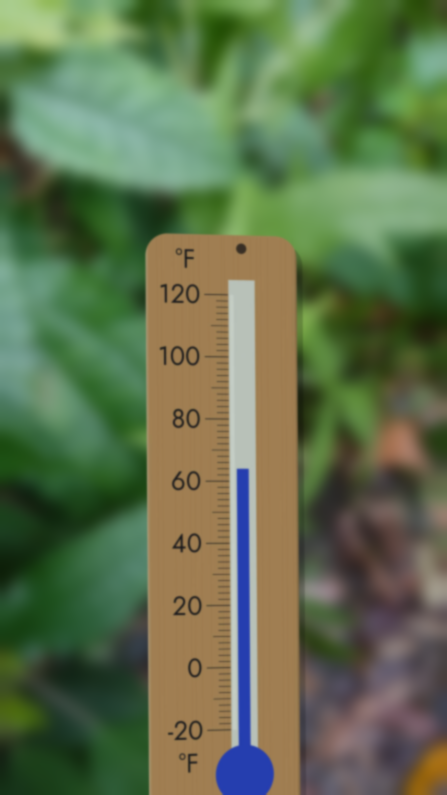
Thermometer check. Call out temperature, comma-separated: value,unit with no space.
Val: 64,°F
